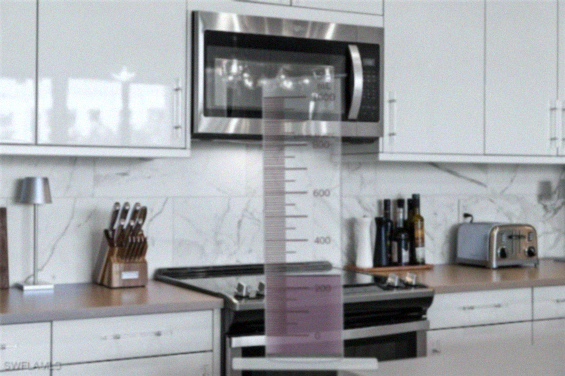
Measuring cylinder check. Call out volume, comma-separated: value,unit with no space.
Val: 250,mL
